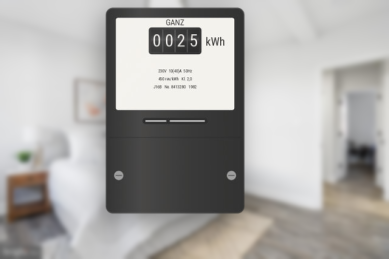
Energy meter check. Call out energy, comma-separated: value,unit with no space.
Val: 25,kWh
